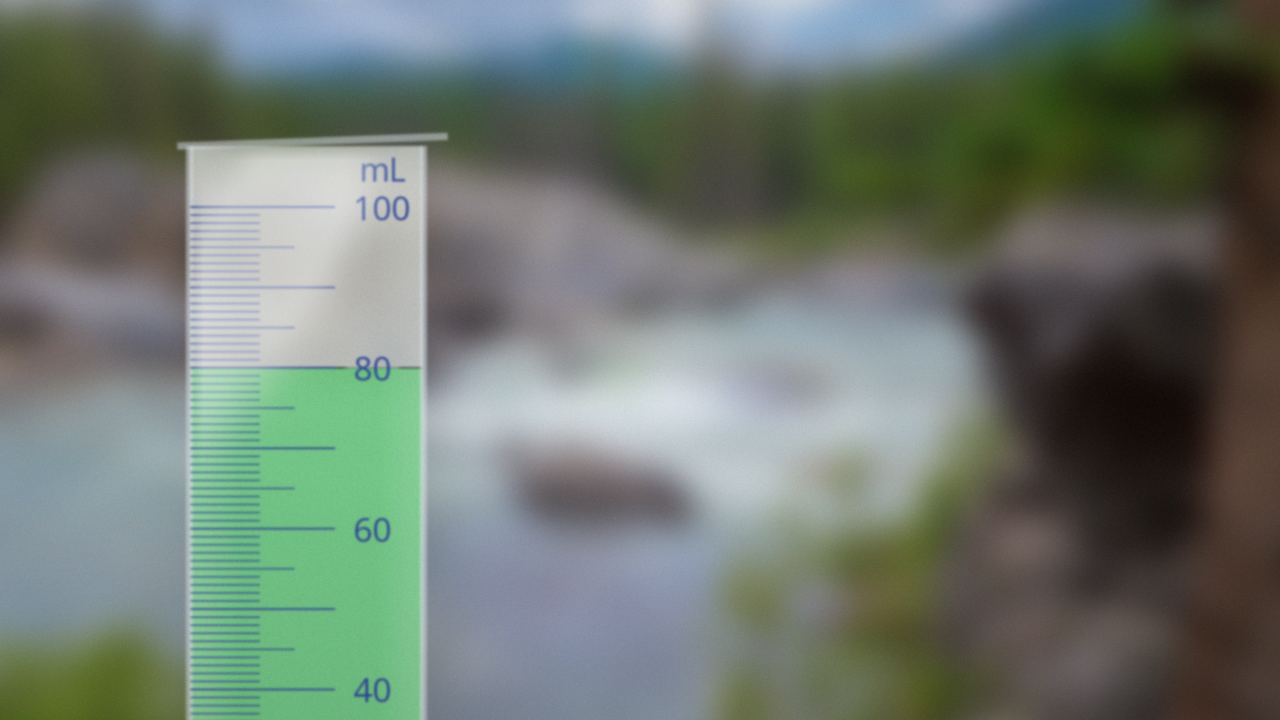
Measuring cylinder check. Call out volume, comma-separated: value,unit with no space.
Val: 80,mL
